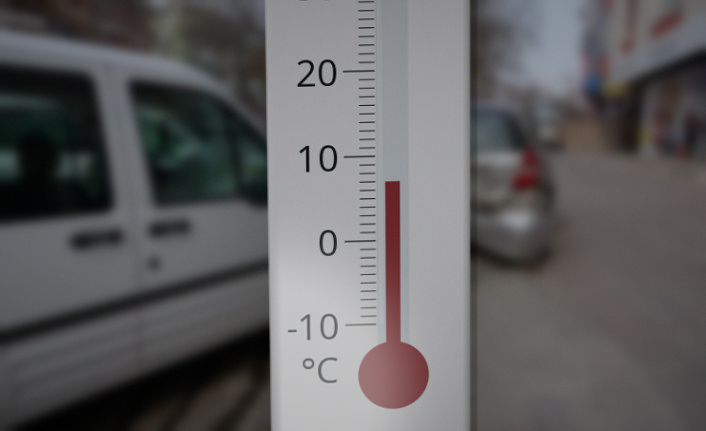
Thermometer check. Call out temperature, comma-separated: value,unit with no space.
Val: 7,°C
